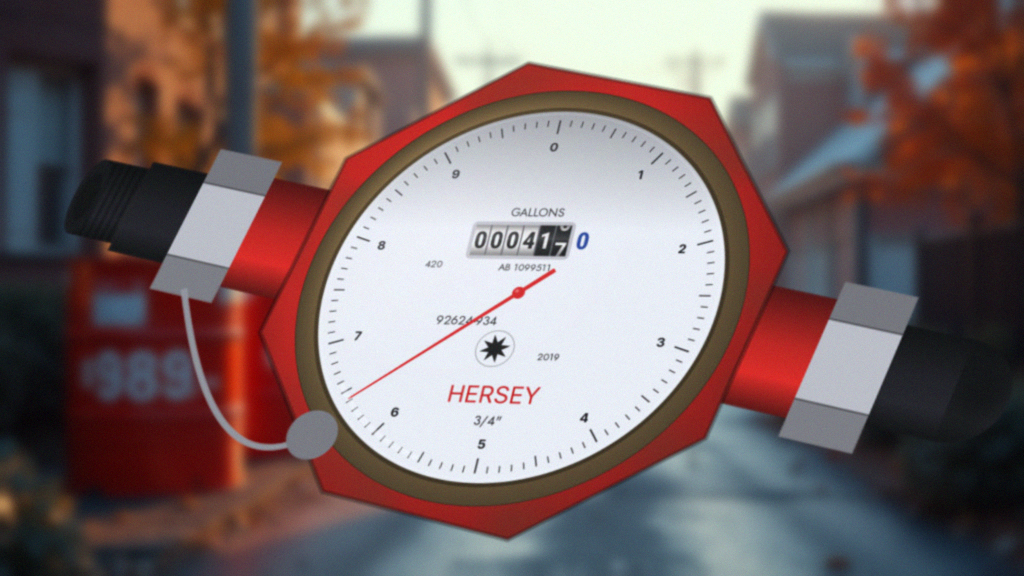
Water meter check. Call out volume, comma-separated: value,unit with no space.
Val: 4166.4,gal
